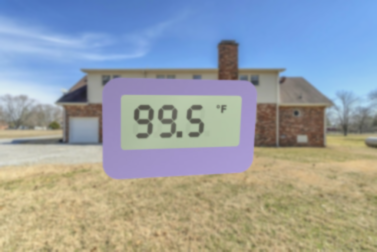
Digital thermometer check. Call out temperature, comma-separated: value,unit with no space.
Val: 99.5,°F
